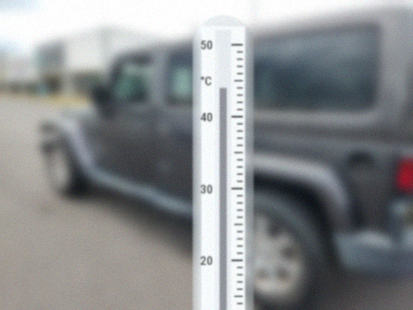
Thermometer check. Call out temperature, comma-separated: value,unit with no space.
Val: 44,°C
